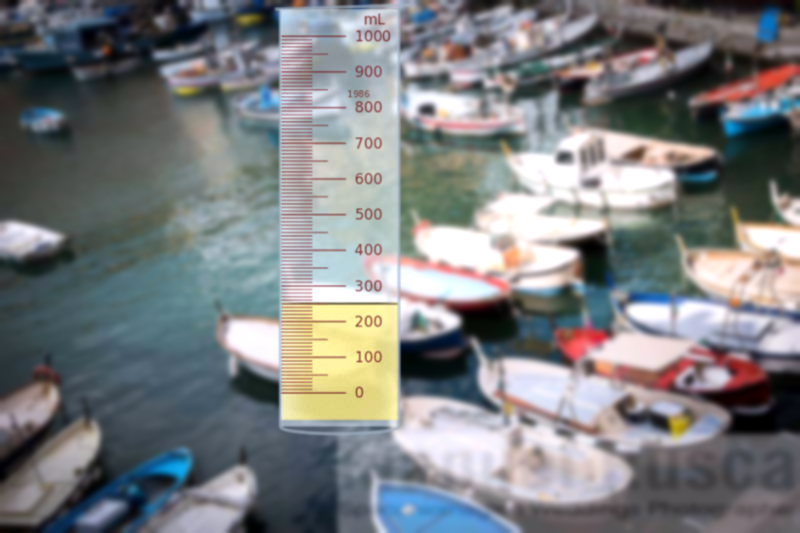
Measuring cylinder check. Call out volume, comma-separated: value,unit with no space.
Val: 250,mL
